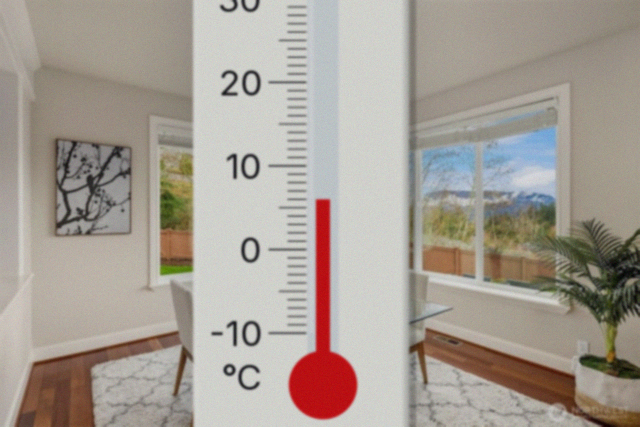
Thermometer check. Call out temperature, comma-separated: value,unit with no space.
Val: 6,°C
